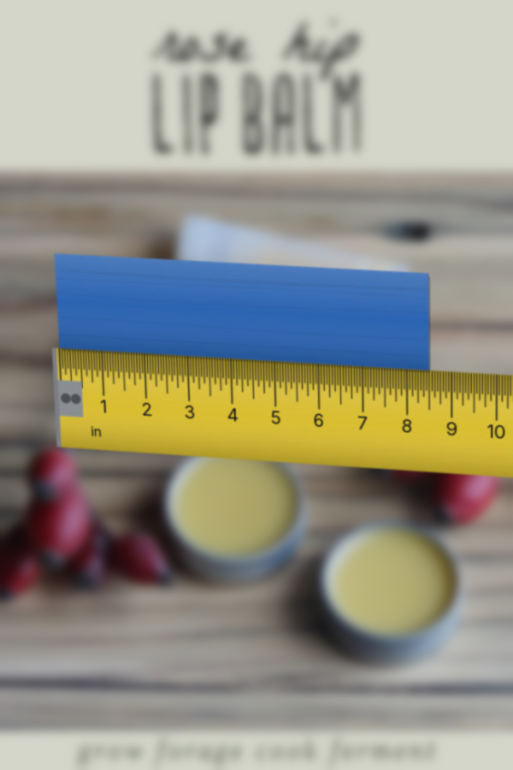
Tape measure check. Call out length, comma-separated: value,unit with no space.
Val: 8.5,in
